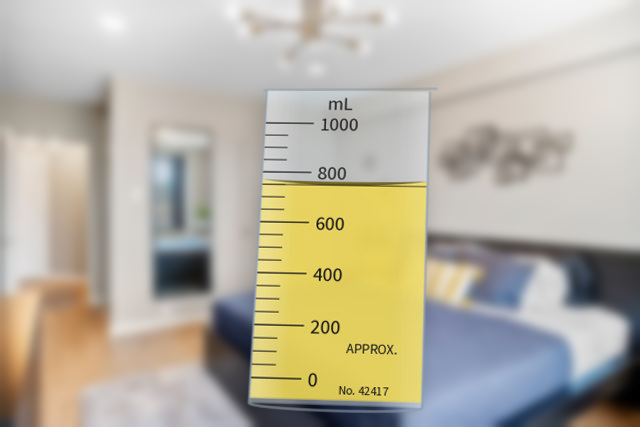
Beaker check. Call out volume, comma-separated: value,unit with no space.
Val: 750,mL
